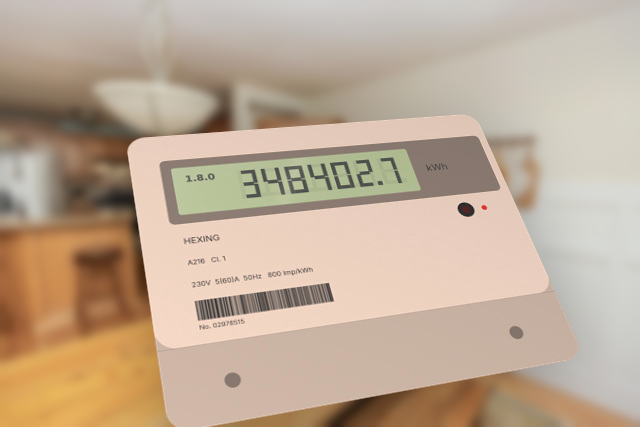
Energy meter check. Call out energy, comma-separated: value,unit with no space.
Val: 348402.7,kWh
